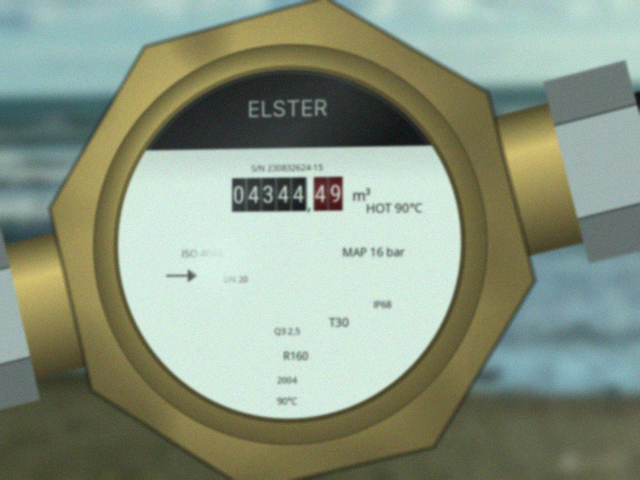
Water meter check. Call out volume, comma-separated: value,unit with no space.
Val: 4344.49,m³
